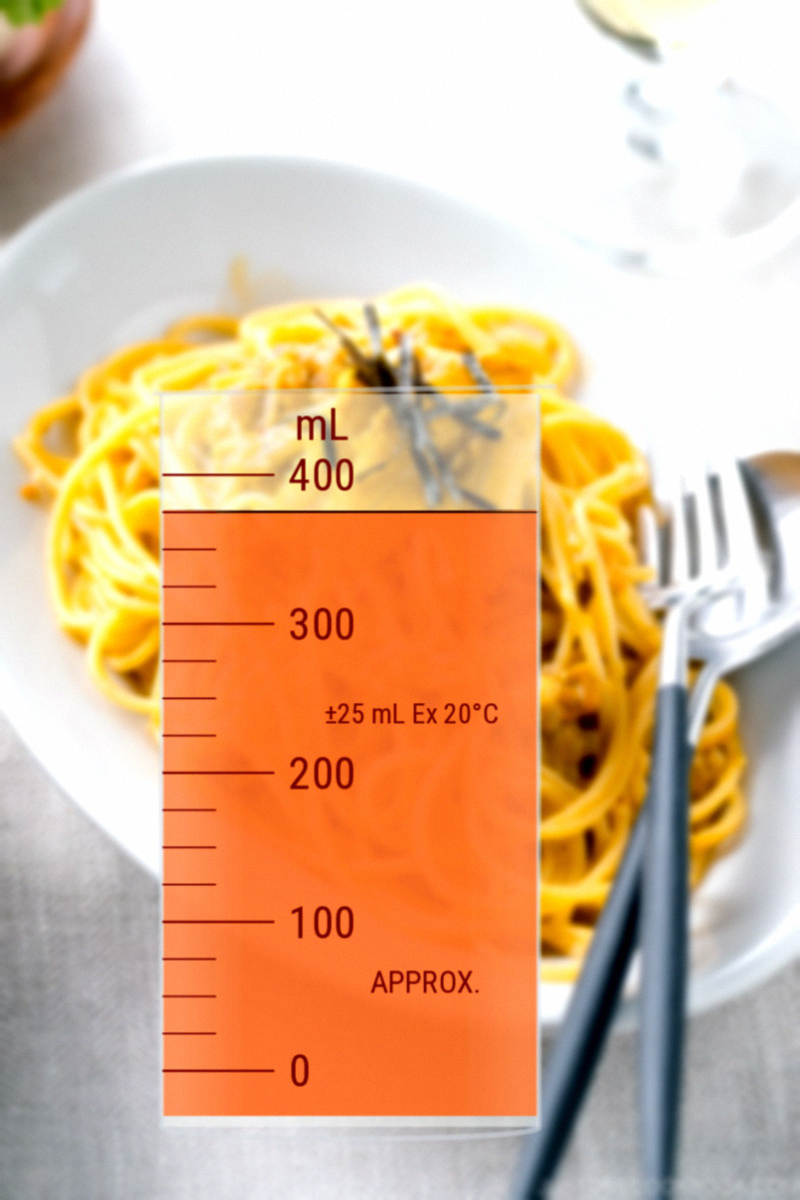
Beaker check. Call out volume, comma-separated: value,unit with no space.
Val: 375,mL
